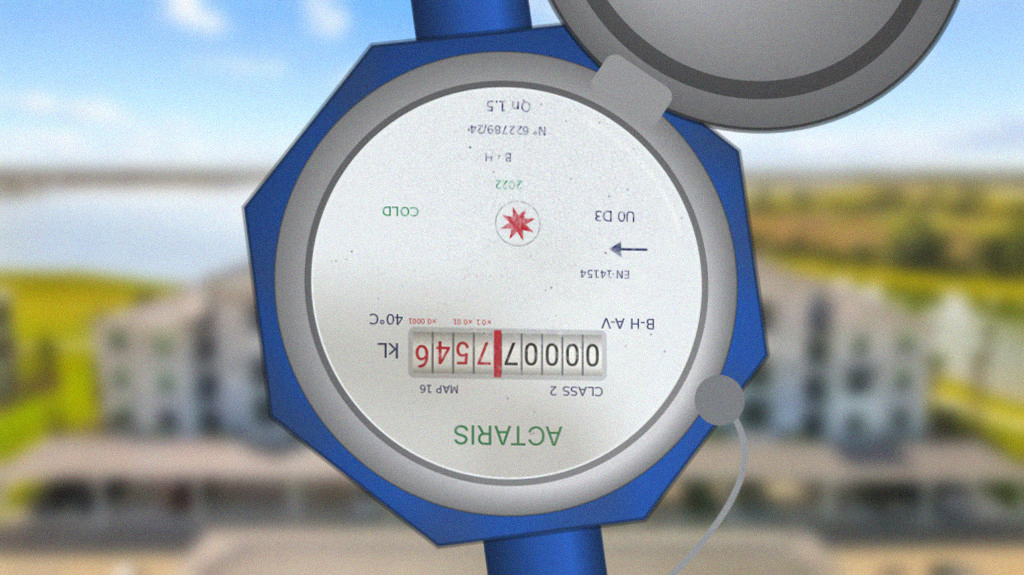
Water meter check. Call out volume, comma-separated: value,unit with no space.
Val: 7.7546,kL
